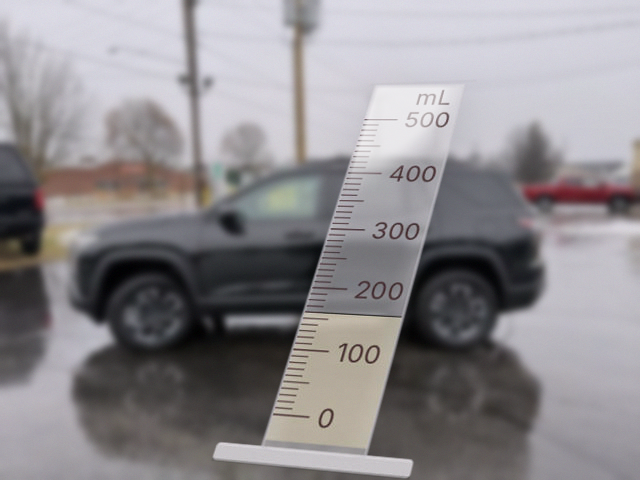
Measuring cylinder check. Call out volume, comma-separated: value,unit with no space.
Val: 160,mL
